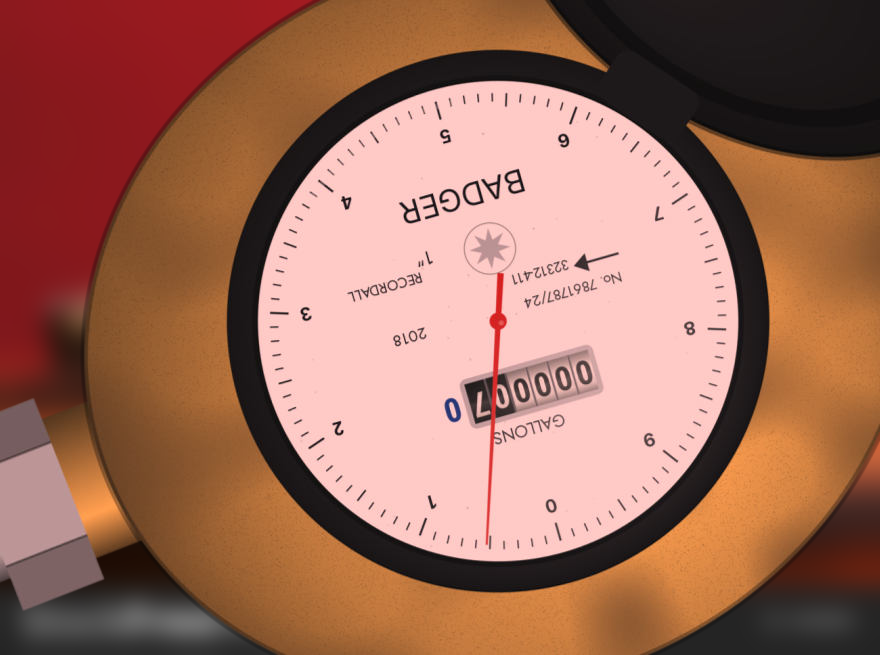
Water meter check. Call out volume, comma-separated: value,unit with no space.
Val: 70.5,gal
